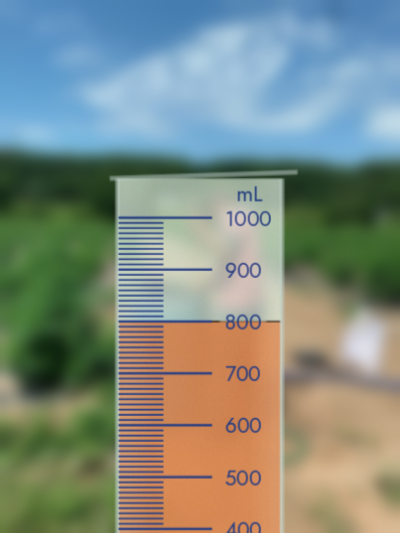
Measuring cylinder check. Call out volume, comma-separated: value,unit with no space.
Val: 800,mL
